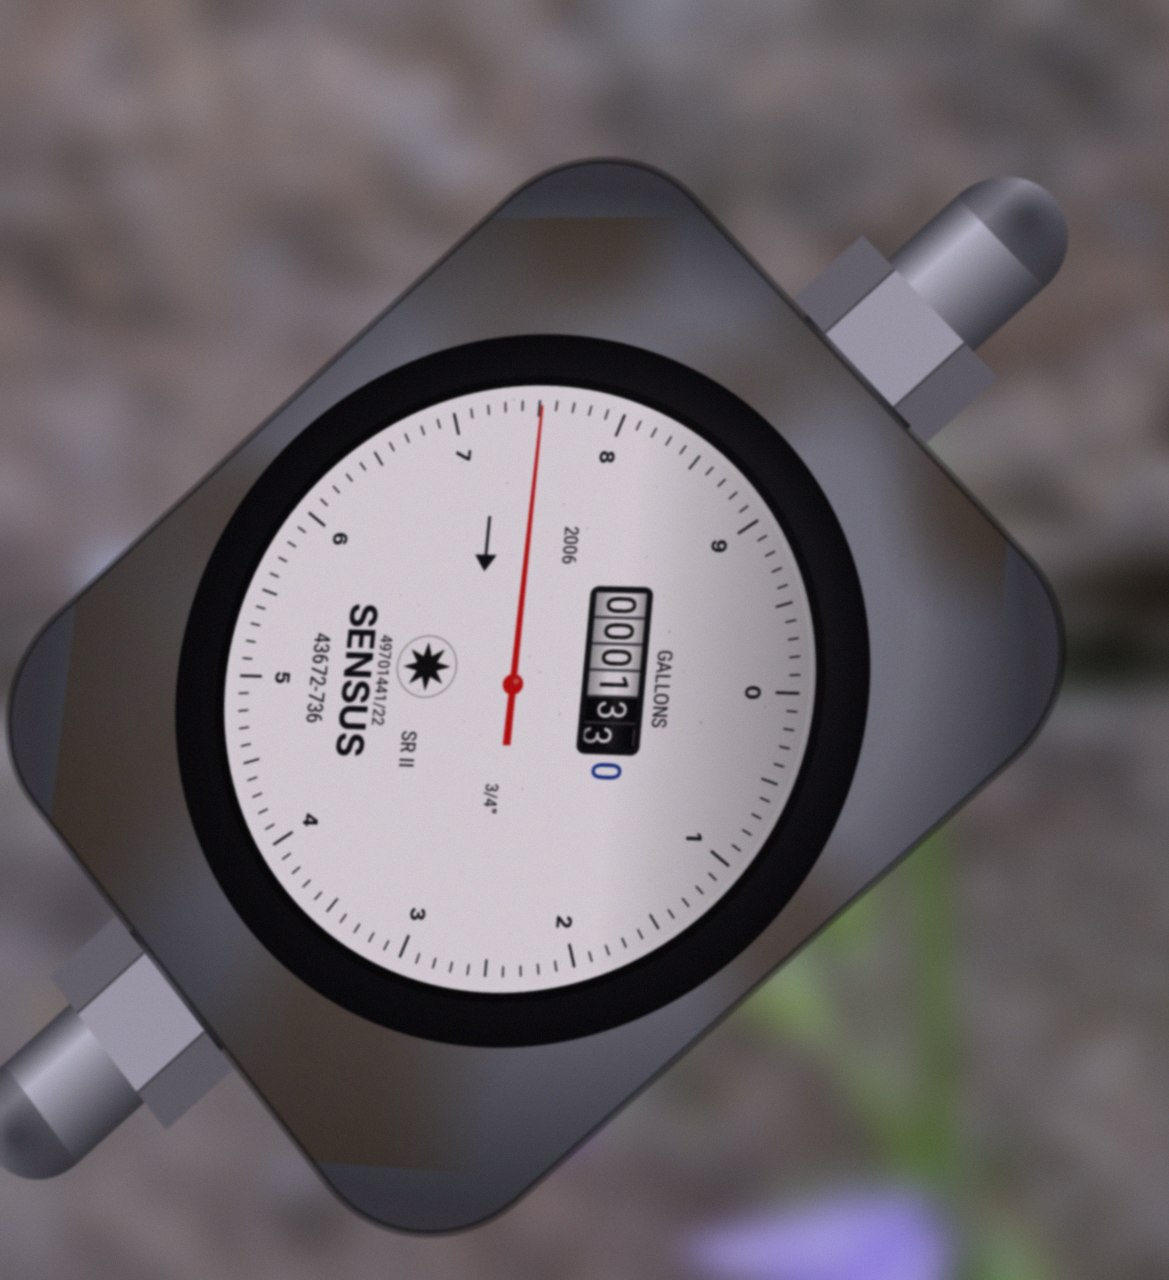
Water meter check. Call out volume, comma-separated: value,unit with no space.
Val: 1327.5,gal
